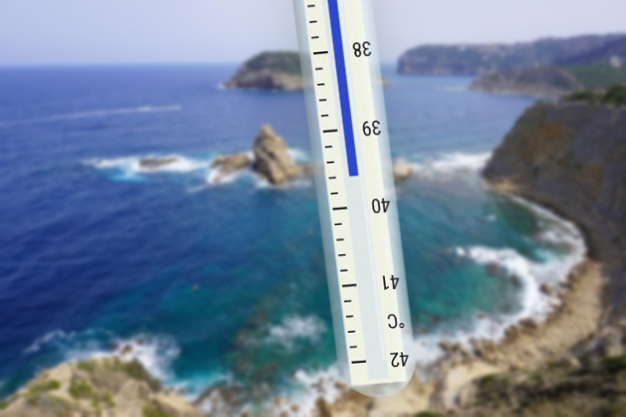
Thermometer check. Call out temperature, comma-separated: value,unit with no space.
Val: 39.6,°C
